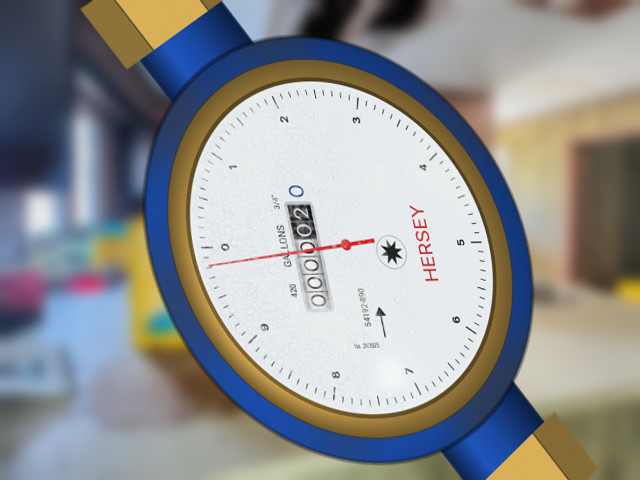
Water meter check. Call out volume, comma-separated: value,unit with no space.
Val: 19.8,gal
